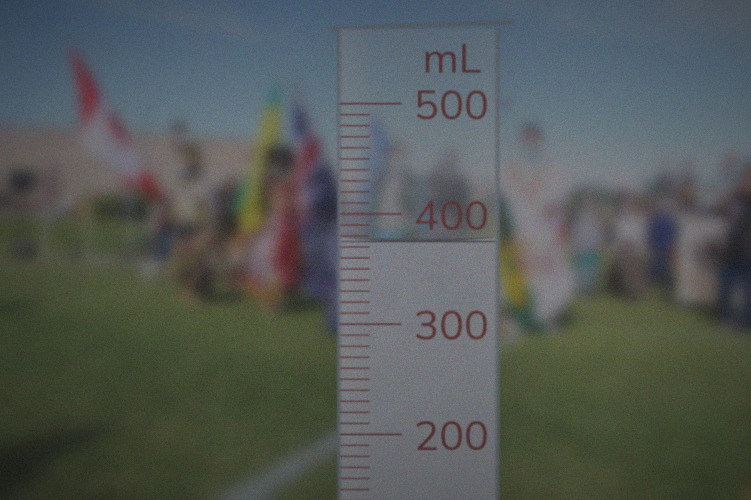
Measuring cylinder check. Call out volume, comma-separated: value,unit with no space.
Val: 375,mL
